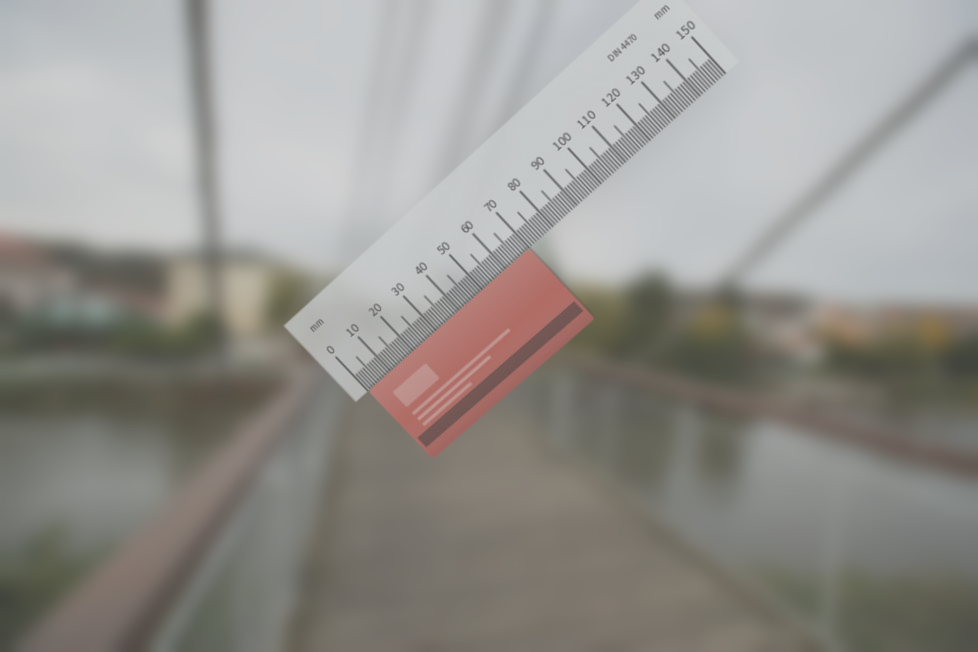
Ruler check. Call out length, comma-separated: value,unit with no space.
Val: 70,mm
